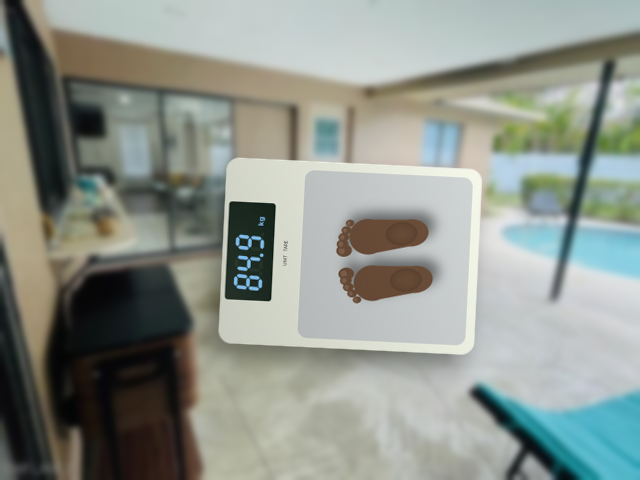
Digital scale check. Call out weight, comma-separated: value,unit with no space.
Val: 84.9,kg
